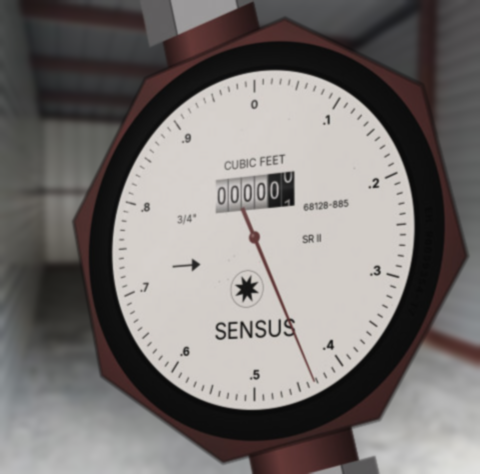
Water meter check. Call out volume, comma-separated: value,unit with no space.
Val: 0.43,ft³
